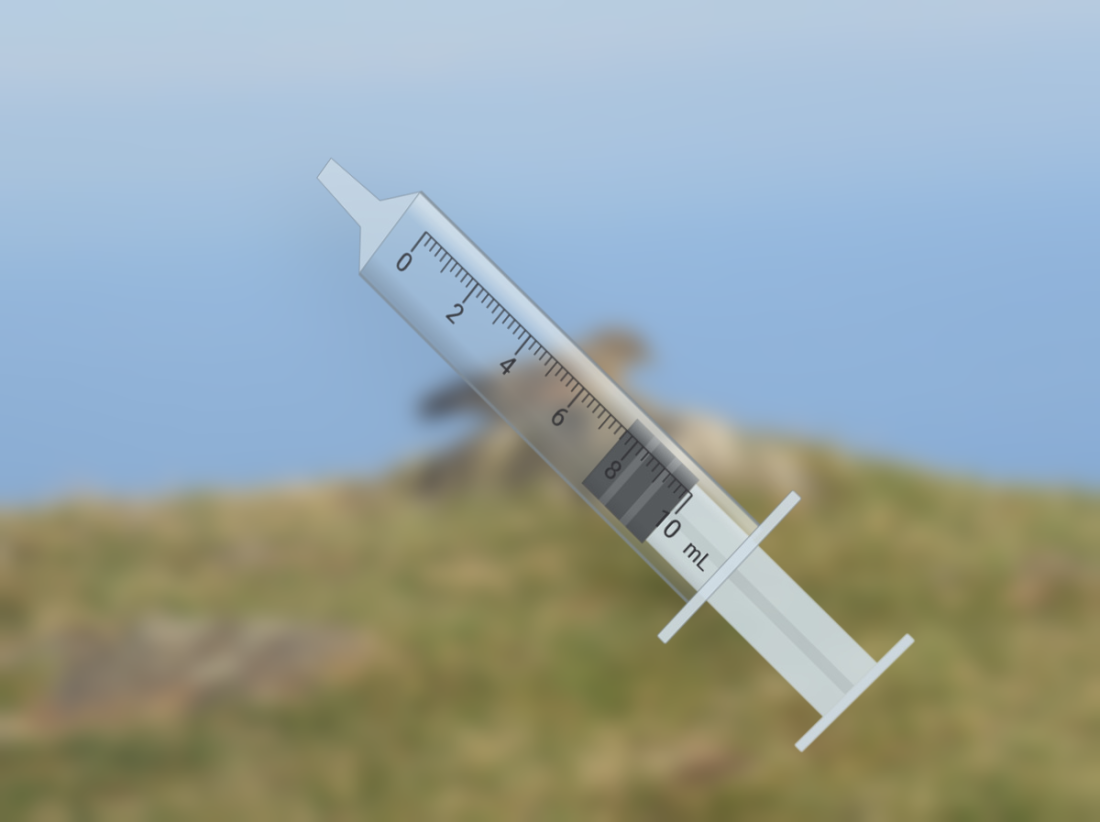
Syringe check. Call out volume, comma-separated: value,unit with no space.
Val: 7.6,mL
